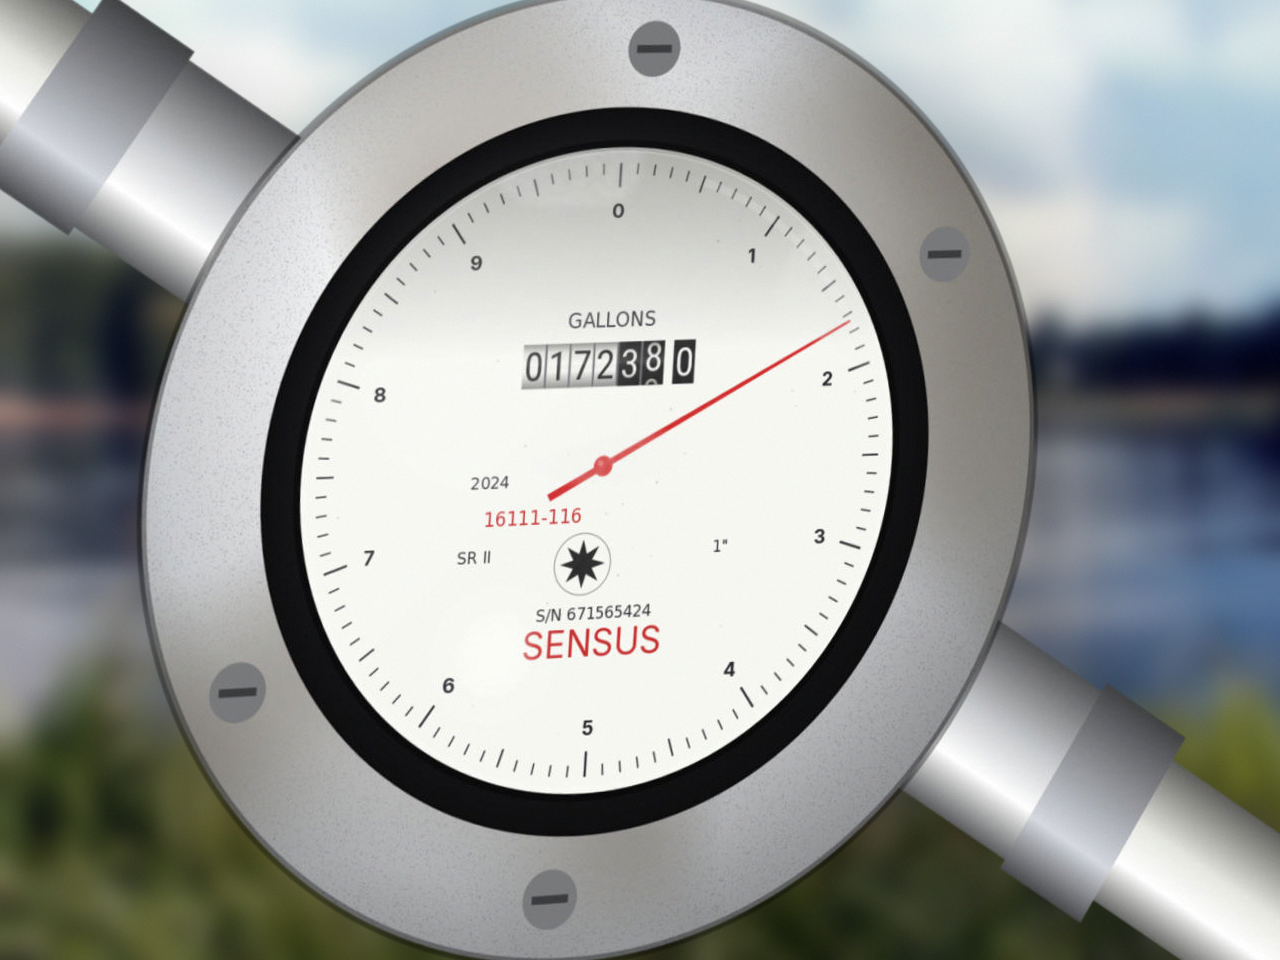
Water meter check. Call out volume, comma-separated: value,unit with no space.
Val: 172381.7,gal
